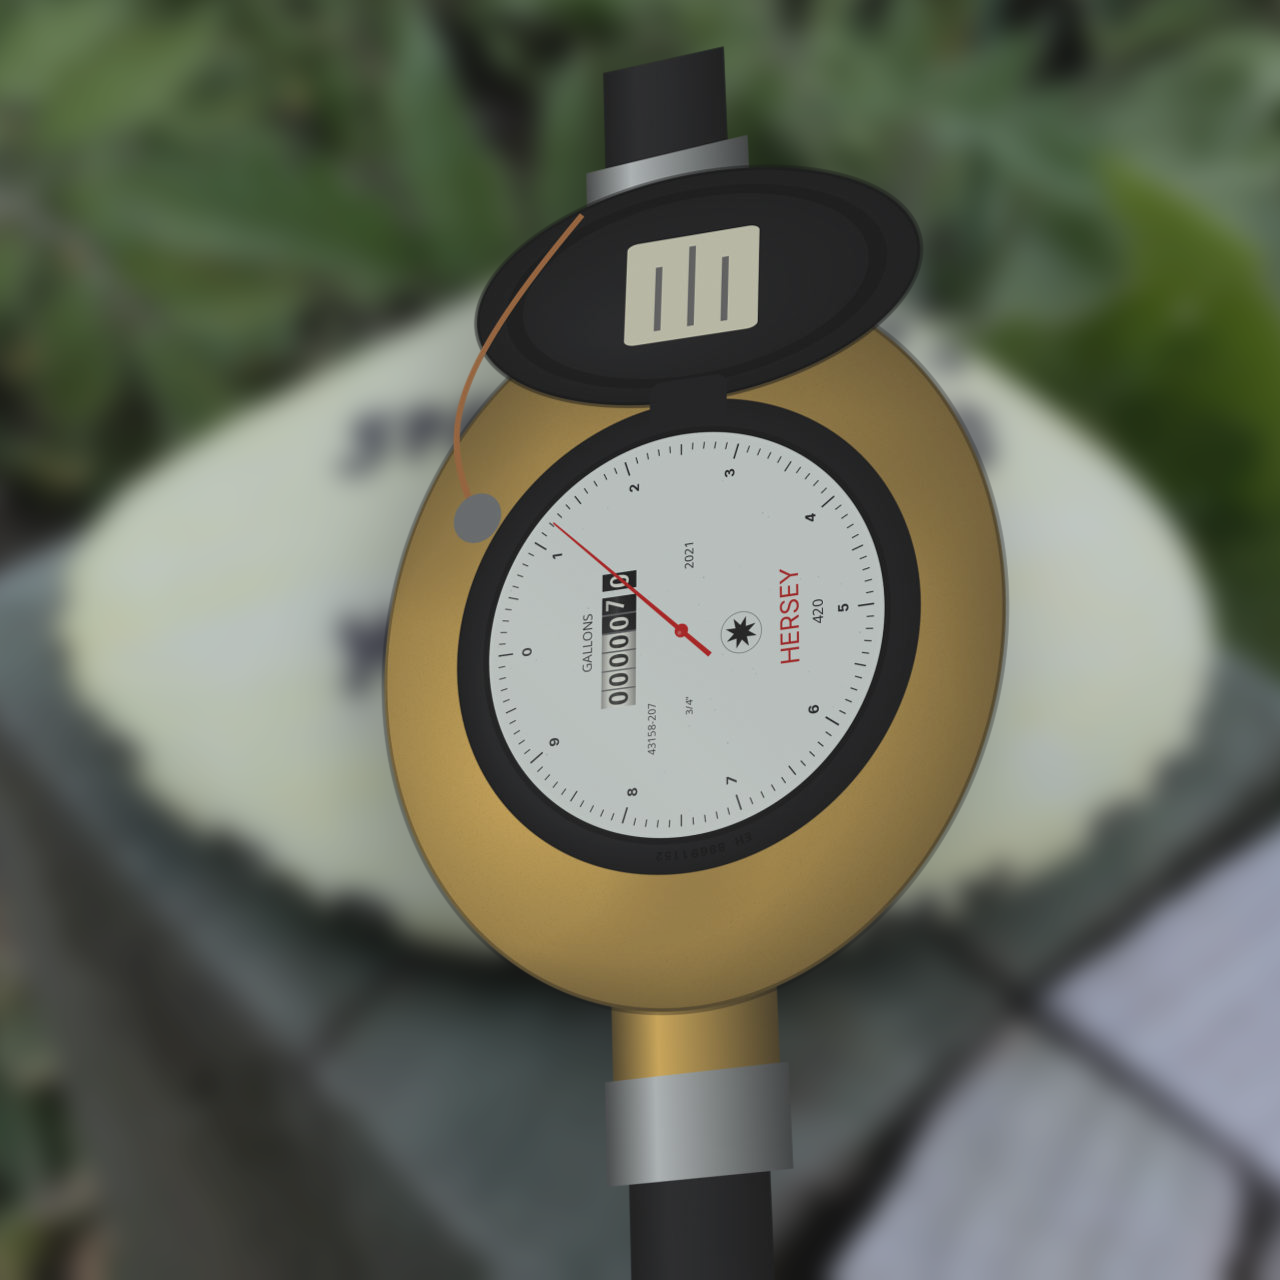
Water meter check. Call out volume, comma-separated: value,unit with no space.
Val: 71.2,gal
